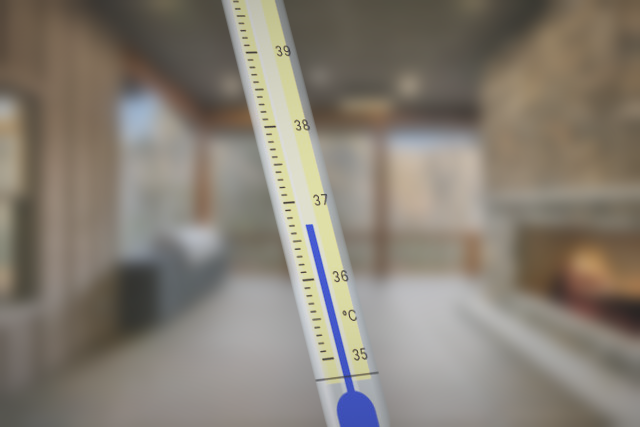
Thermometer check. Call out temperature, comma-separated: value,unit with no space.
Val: 36.7,°C
